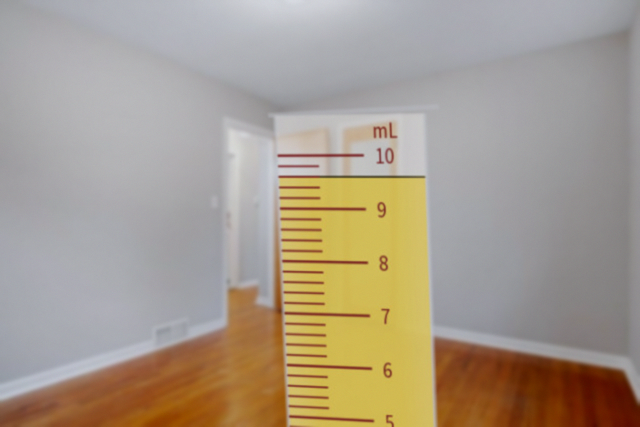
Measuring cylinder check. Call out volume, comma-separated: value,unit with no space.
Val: 9.6,mL
